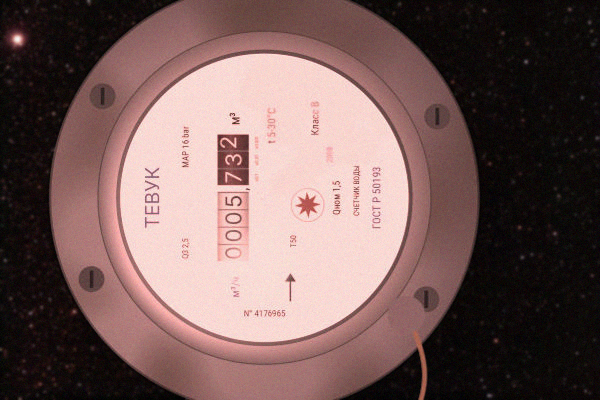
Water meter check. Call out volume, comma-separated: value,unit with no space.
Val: 5.732,m³
